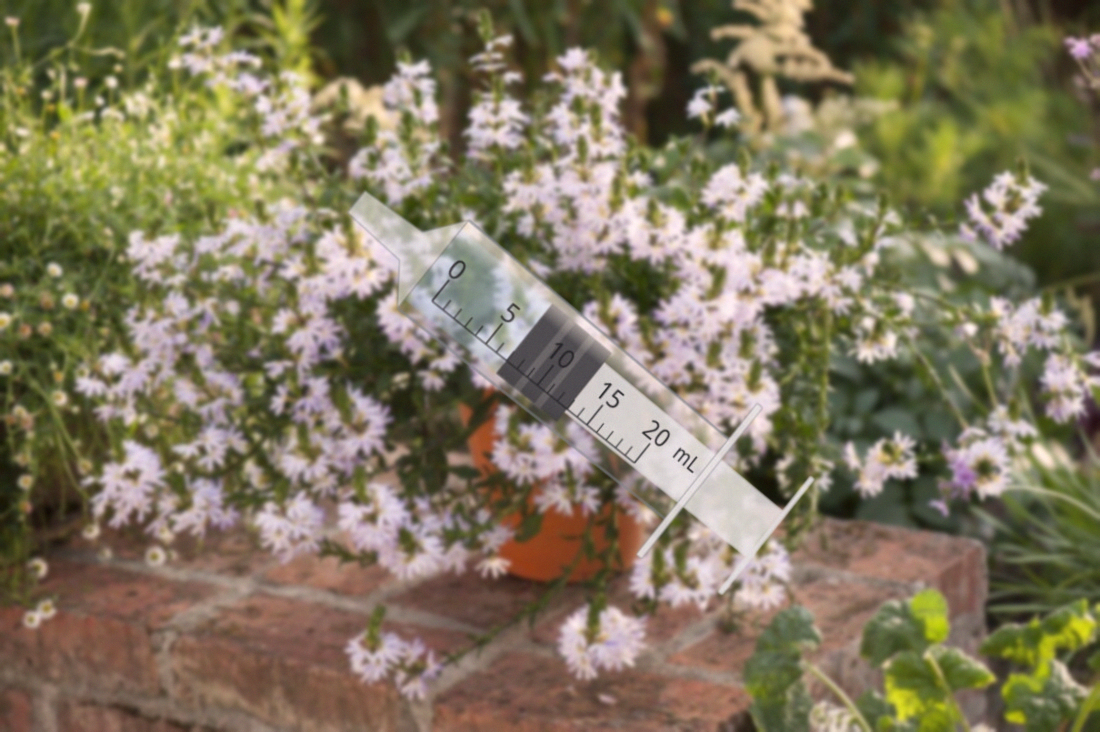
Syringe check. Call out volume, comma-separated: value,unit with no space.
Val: 7,mL
